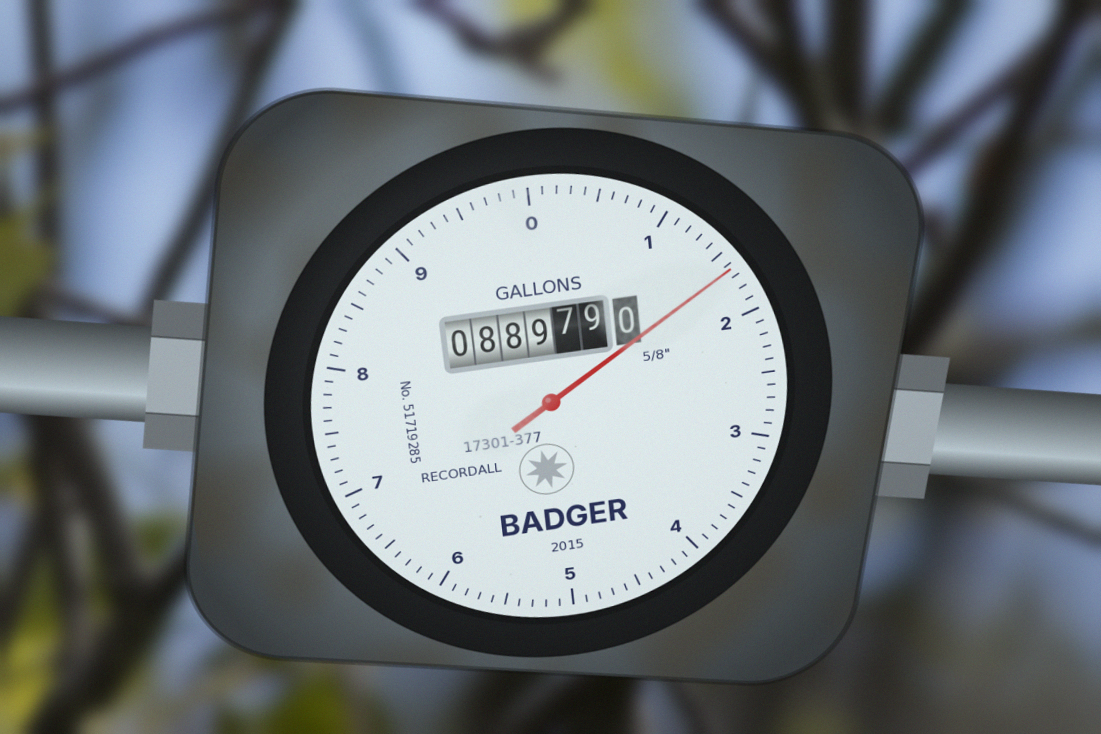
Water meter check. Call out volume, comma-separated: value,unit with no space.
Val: 889791.6,gal
